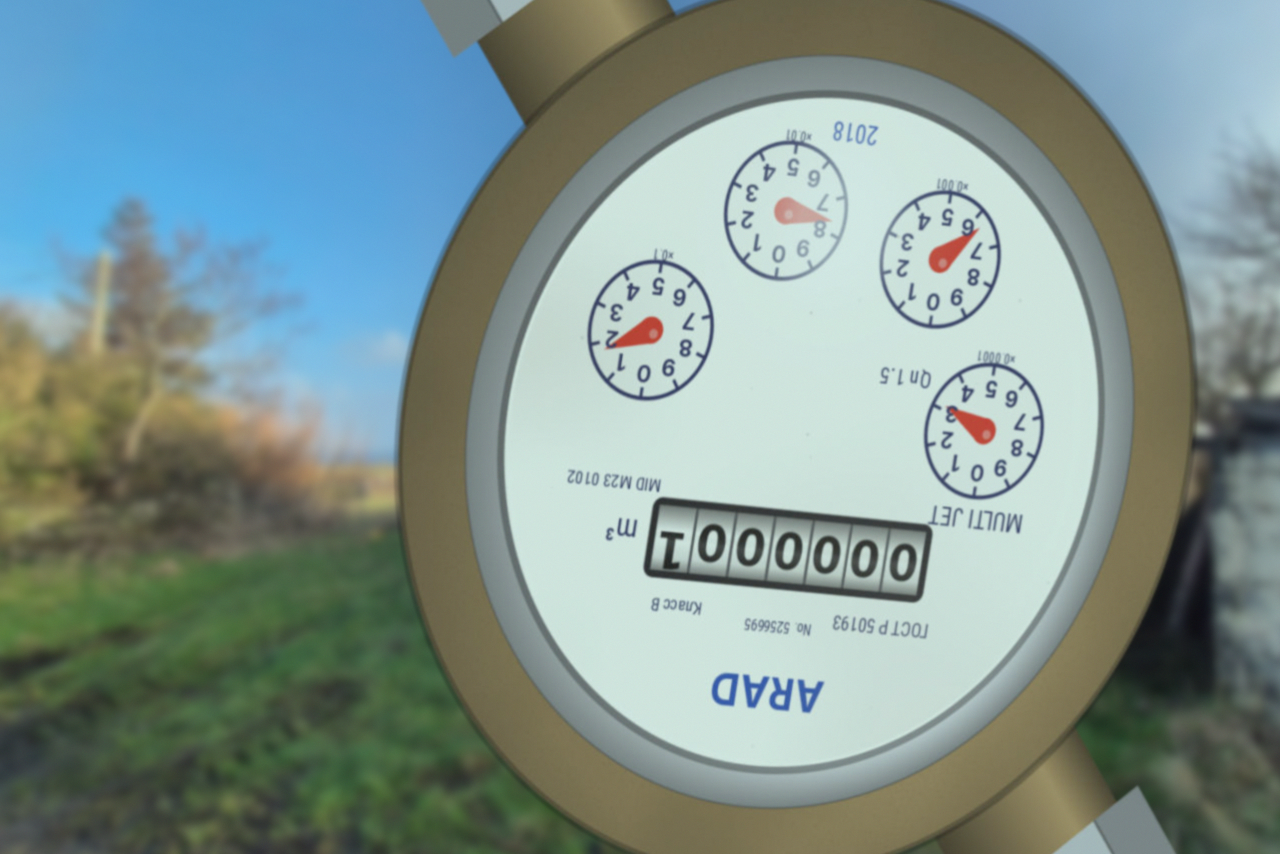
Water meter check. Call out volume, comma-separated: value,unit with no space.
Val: 1.1763,m³
